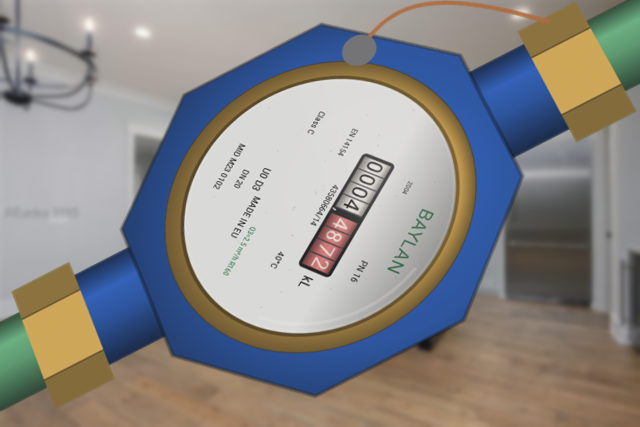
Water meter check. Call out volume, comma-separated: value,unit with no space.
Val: 4.4872,kL
